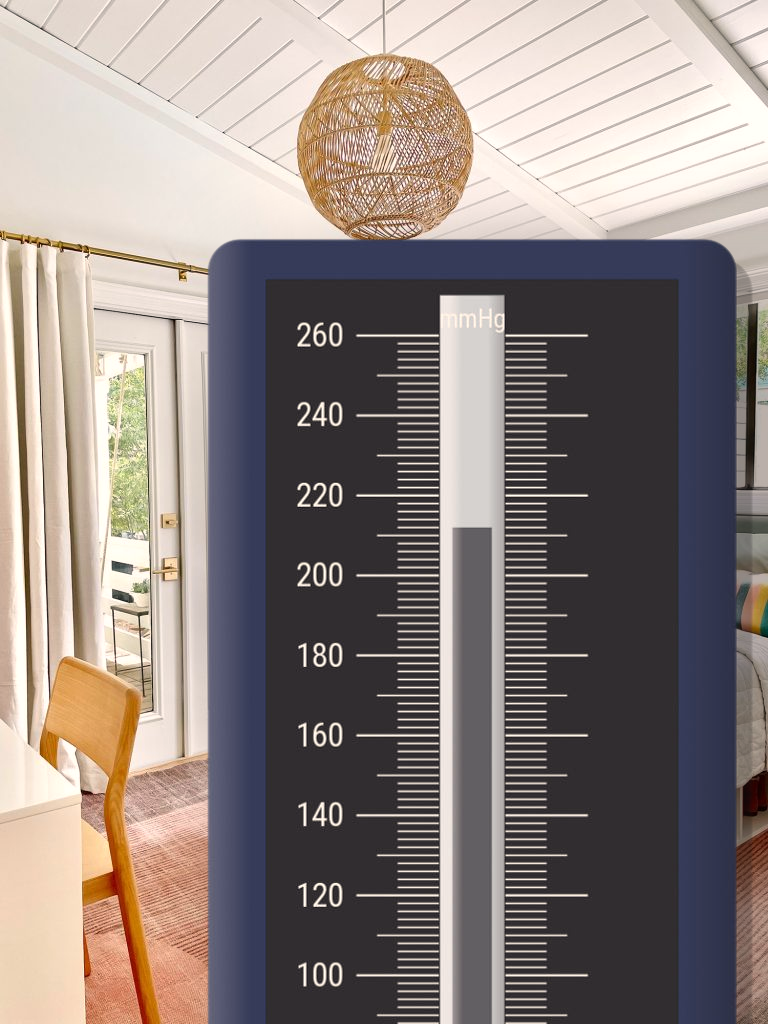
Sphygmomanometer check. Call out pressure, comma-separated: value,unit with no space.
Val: 212,mmHg
